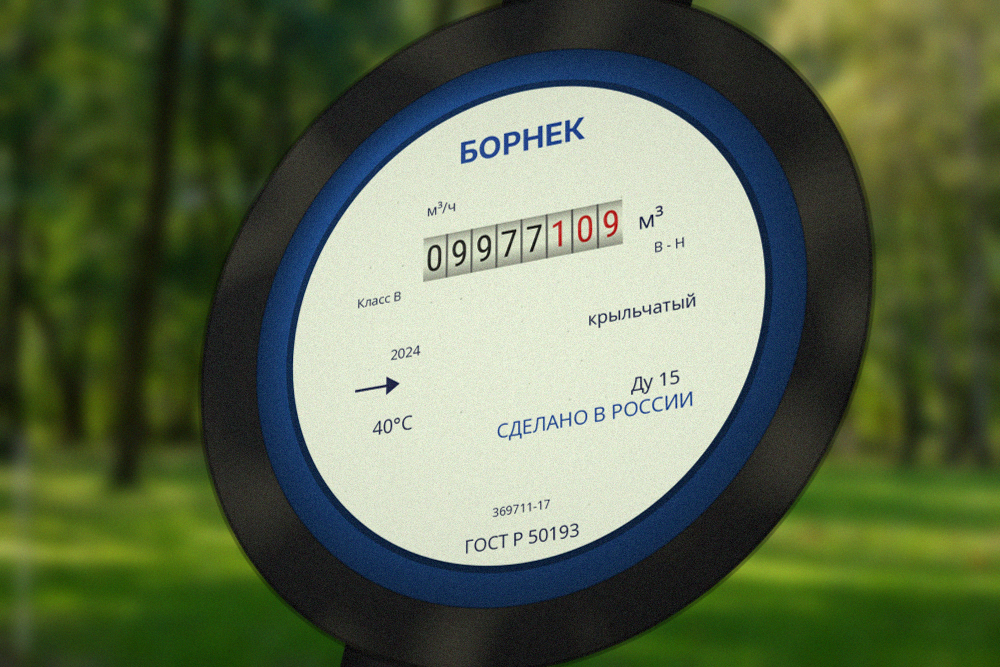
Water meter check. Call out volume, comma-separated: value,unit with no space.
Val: 9977.109,m³
